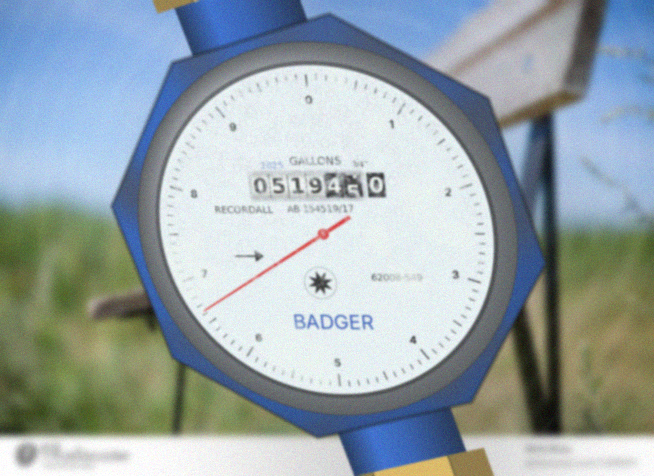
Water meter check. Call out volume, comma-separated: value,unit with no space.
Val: 519446.6,gal
